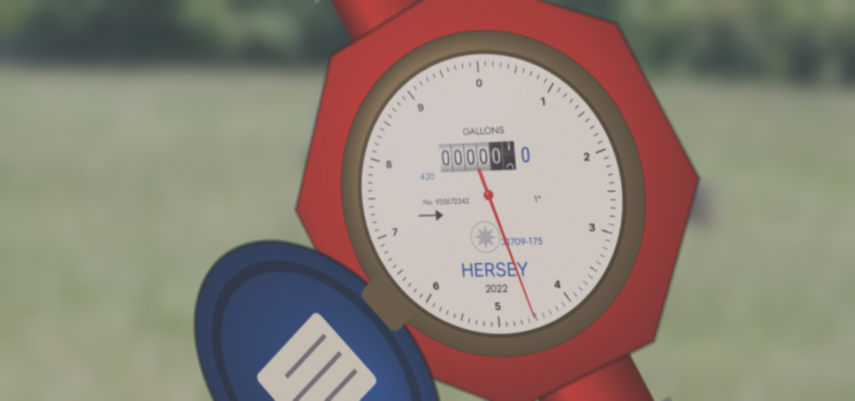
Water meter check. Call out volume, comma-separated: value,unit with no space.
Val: 14.5,gal
